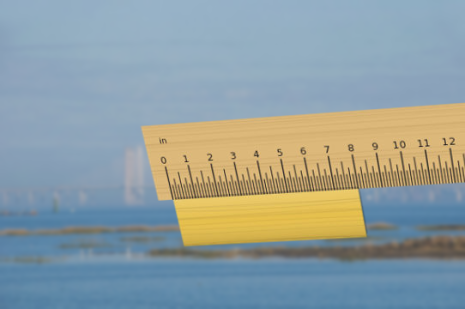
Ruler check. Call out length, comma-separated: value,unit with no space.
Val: 8,in
